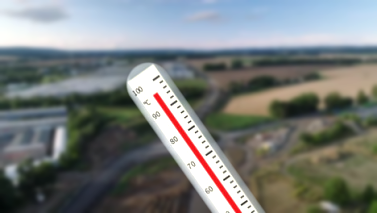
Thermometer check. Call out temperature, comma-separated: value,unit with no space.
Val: 96,°C
